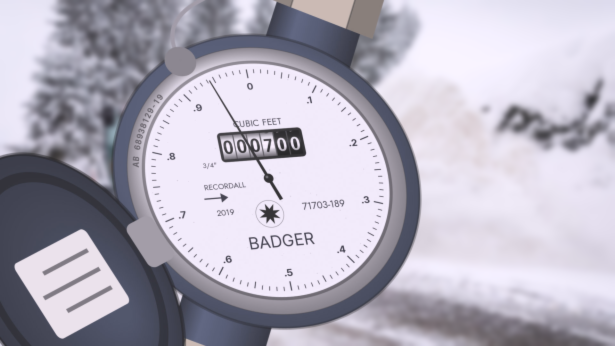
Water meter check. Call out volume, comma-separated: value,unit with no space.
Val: 699.94,ft³
